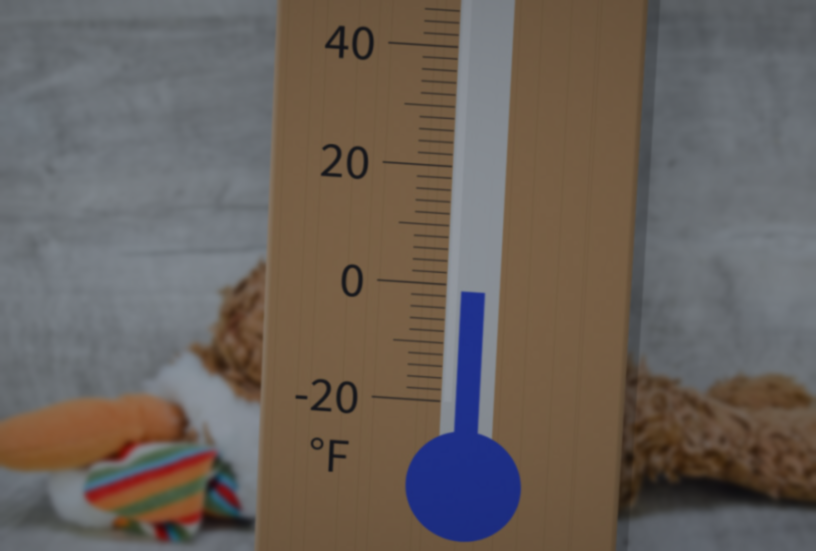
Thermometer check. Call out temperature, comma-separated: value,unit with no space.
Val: -1,°F
